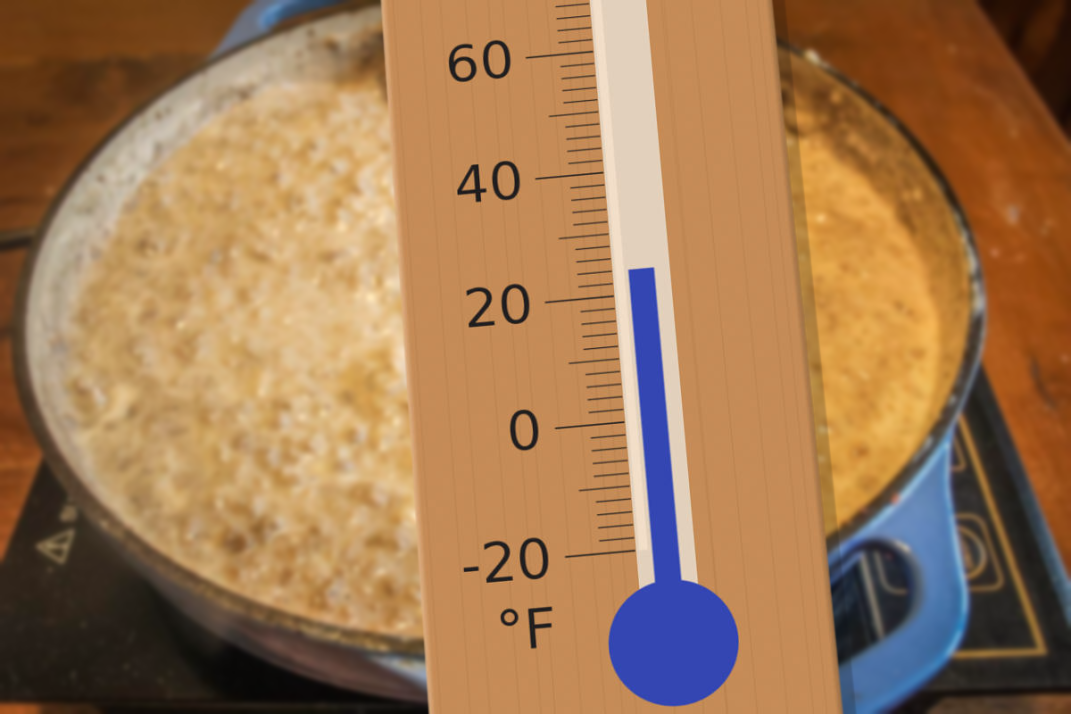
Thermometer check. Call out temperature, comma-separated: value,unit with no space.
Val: 24,°F
